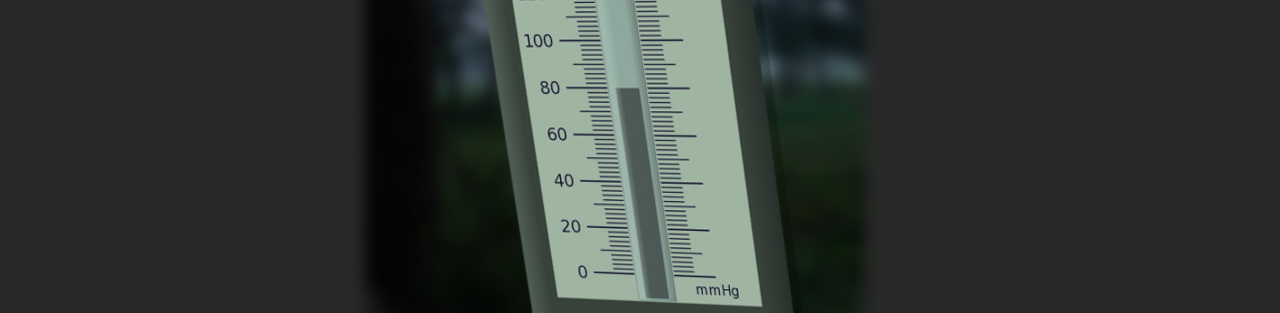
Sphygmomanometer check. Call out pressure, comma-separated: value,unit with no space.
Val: 80,mmHg
